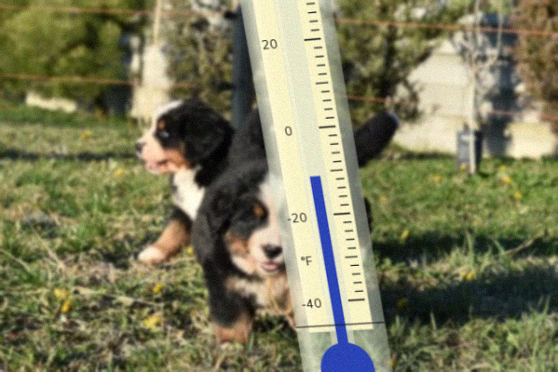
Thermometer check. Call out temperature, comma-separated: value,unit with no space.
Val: -11,°F
